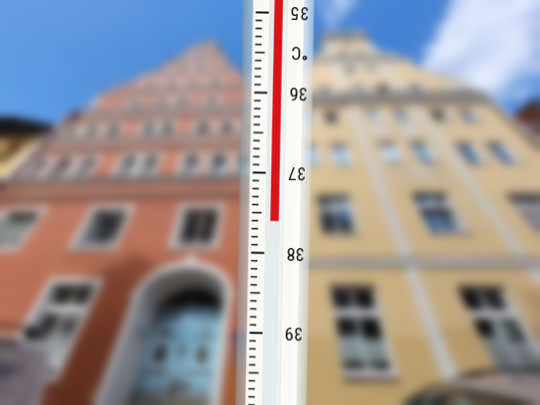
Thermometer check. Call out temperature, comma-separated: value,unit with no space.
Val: 37.6,°C
